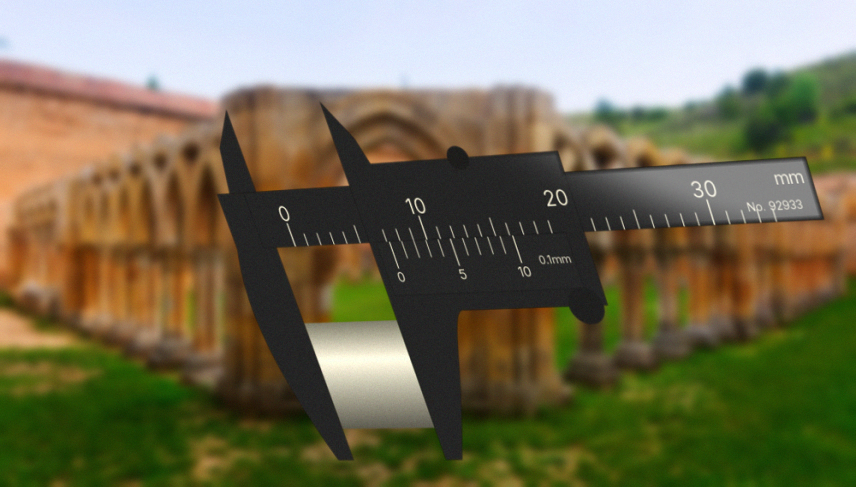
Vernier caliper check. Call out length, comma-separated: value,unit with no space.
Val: 7.2,mm
